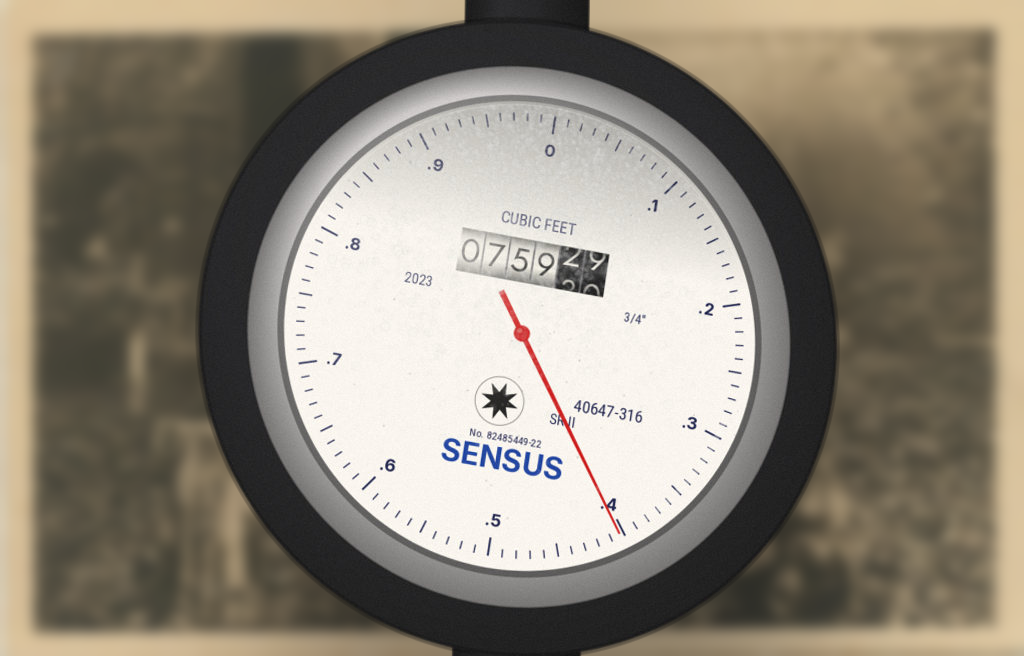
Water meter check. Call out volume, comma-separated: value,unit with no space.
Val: 75929.40,ft³
